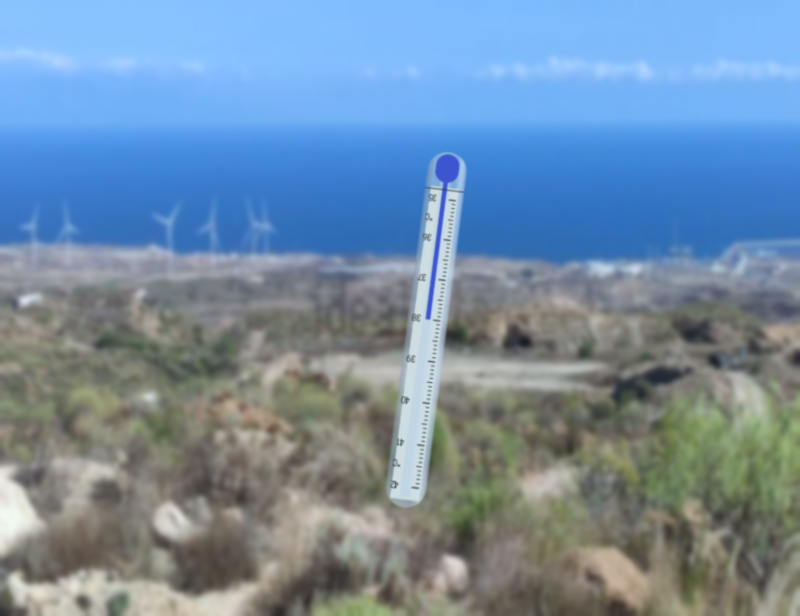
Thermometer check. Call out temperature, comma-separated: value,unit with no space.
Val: 38,°C
